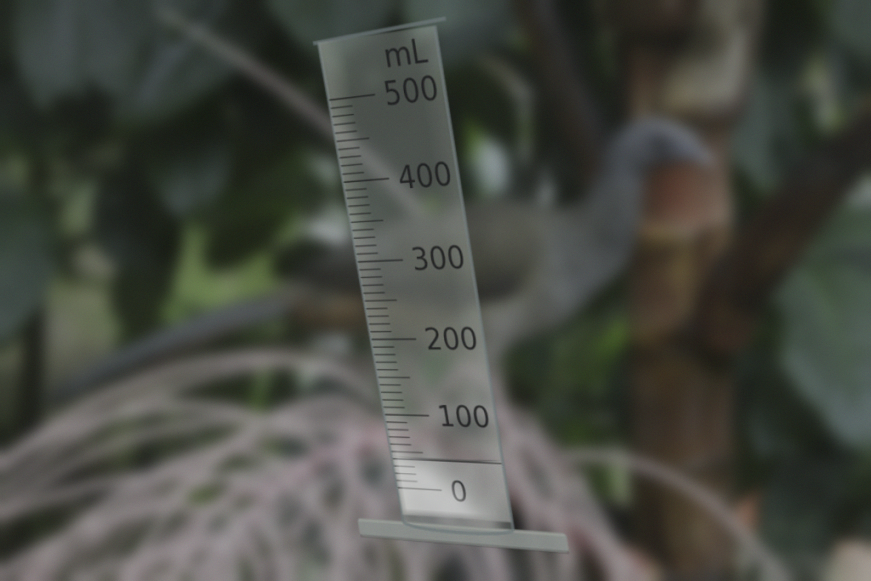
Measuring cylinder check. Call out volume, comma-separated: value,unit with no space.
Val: 40,mL
